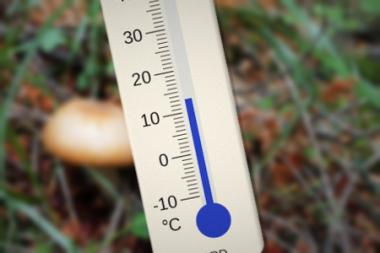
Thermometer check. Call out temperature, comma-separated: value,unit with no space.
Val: 13,°C
